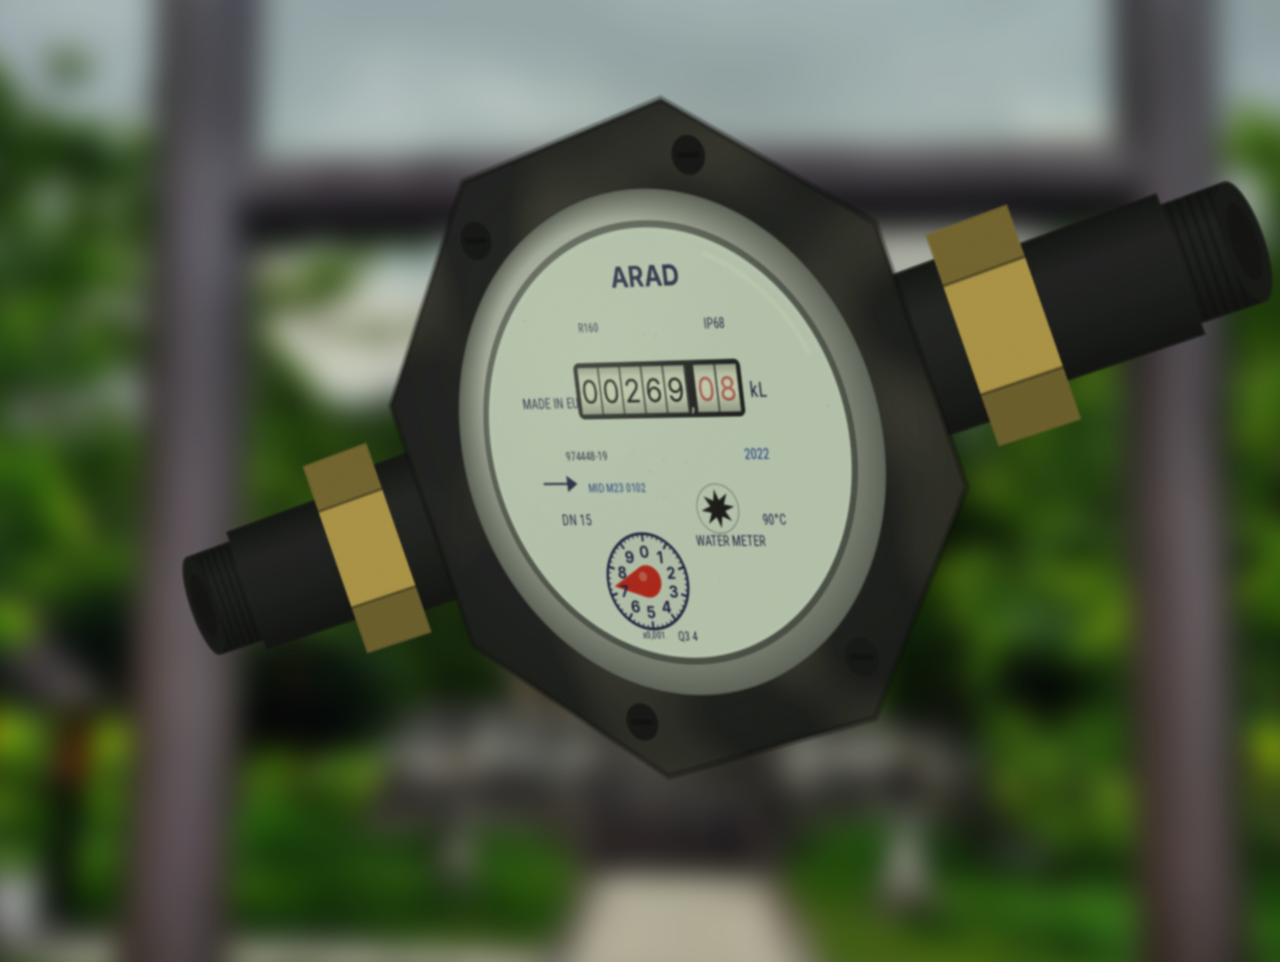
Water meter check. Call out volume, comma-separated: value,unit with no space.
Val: 269.087,kL
